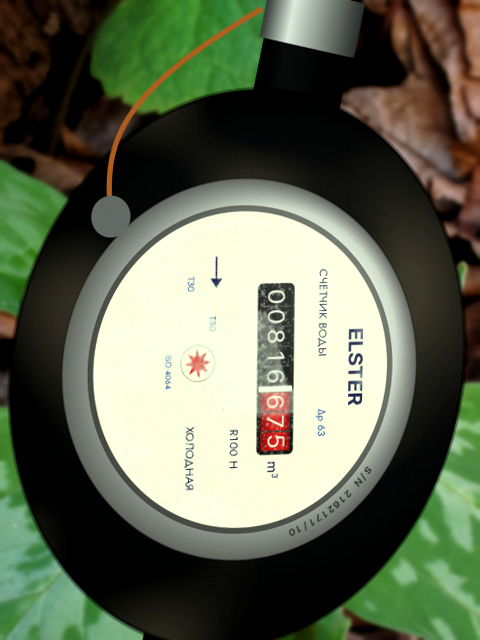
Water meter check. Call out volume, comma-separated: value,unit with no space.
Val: 816.675,m³
